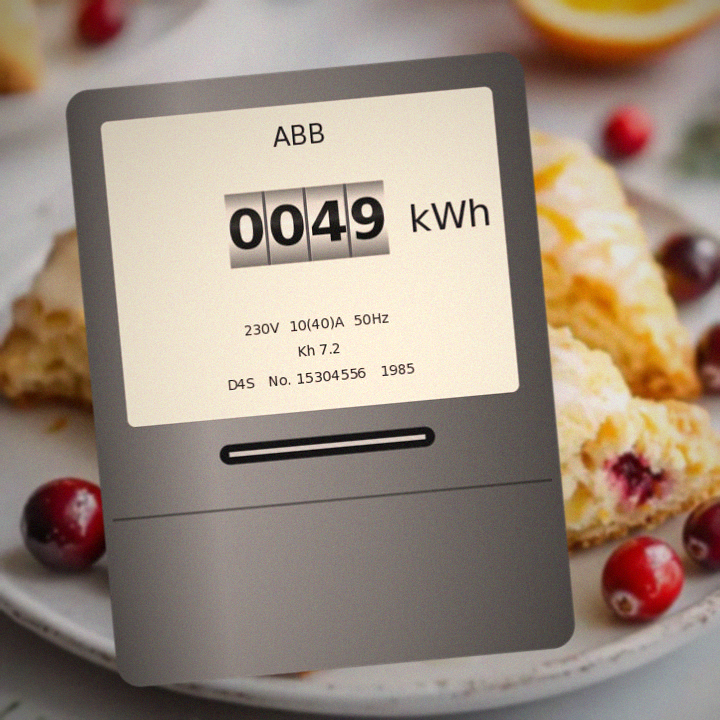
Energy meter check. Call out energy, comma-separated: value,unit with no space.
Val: 49,kWh
